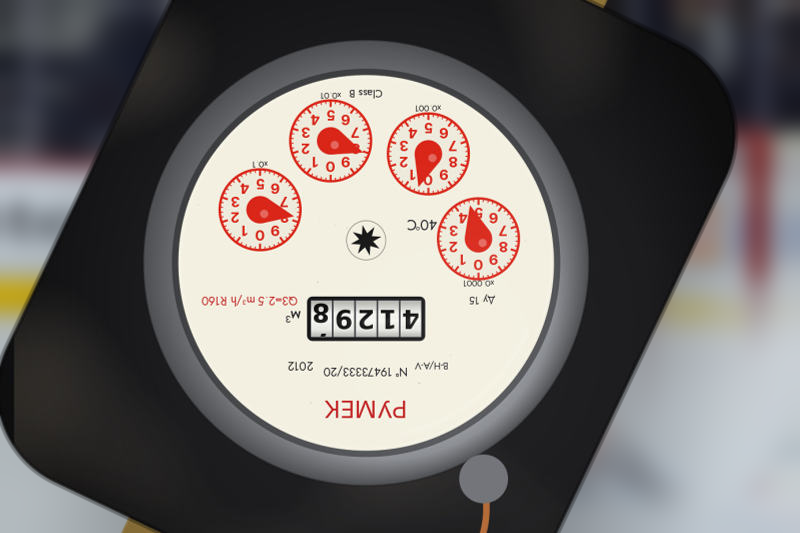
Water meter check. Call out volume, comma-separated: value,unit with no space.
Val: 41297.7804,m³
